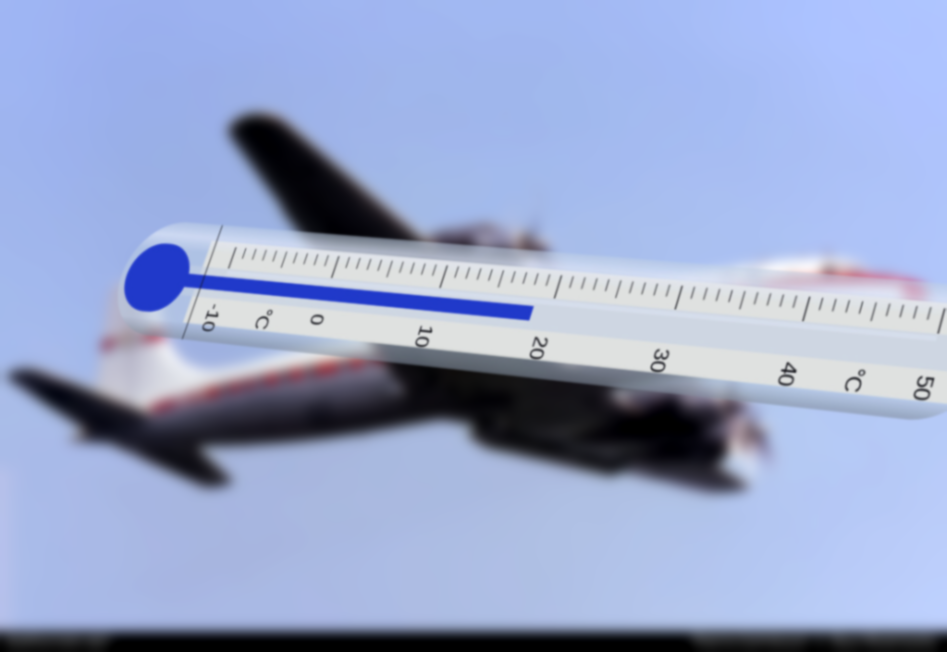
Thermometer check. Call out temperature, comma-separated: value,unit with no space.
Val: 18.5,°C
